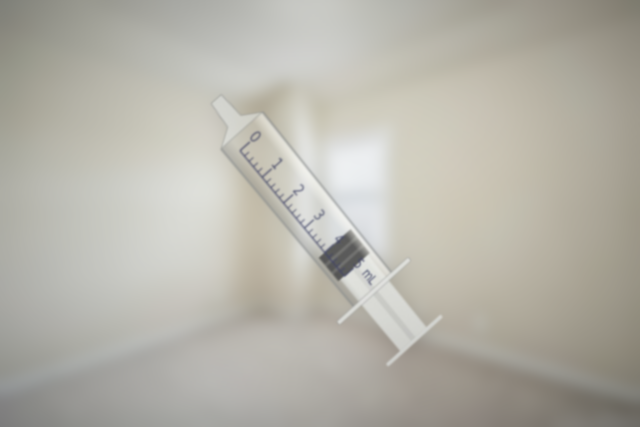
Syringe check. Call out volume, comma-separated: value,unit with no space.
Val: 4,mL
